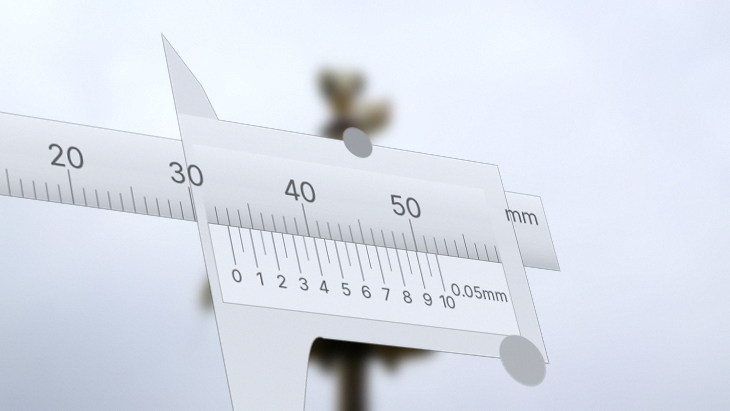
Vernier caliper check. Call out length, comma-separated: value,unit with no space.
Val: 32.8,mm
